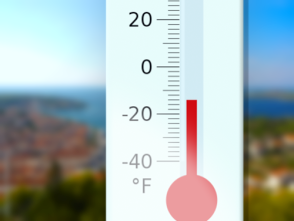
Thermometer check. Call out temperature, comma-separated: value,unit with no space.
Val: -14,°F
